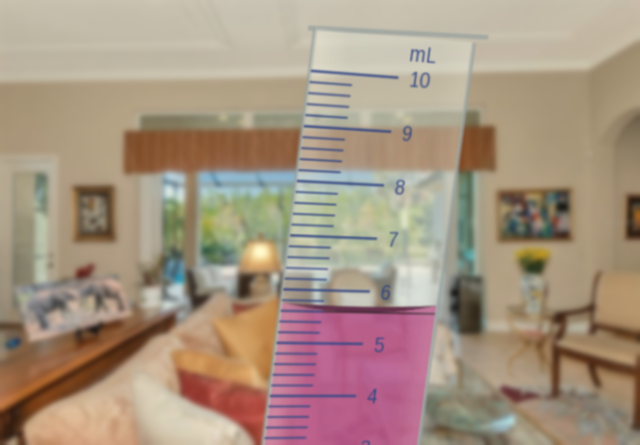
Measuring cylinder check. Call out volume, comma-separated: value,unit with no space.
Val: 5.6,mL
